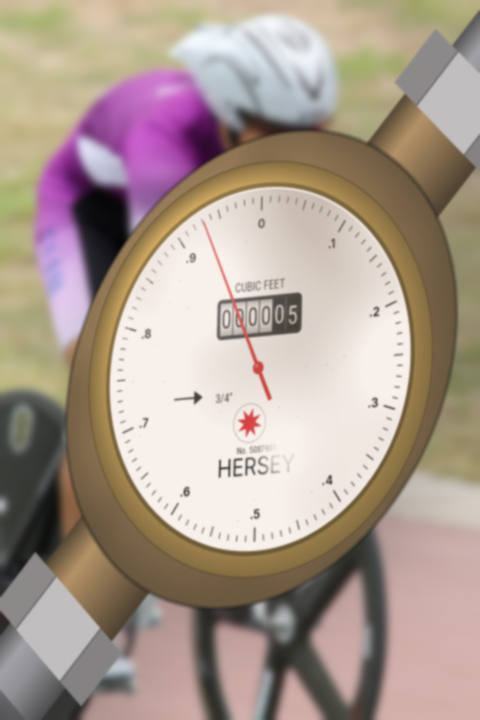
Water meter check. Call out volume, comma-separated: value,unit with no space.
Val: 4.93,ft³
